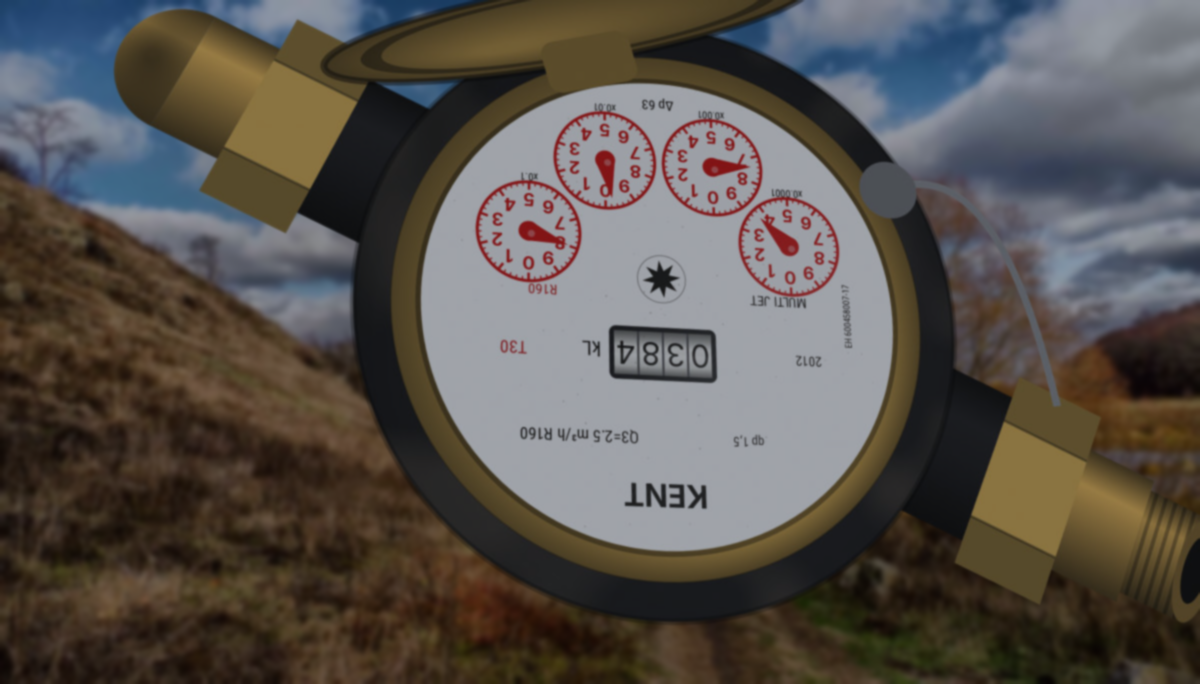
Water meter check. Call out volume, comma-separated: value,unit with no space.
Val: 384.7973,kL
